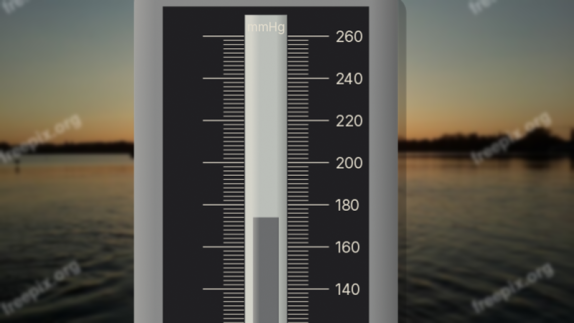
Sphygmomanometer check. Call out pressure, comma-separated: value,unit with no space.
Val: 174,mmHg
